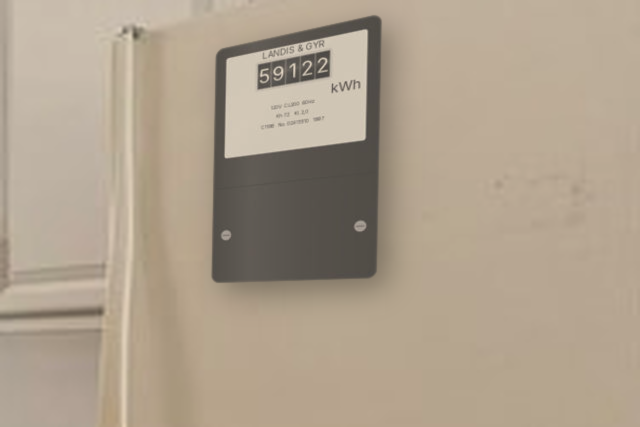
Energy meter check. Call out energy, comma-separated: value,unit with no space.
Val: 59122,kWh
